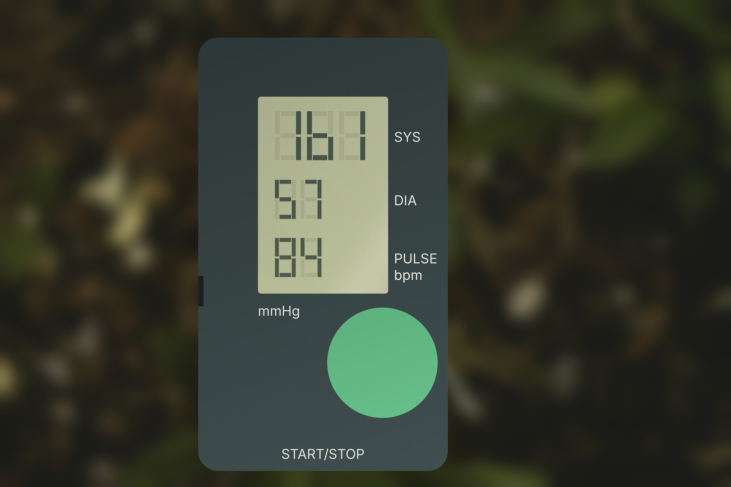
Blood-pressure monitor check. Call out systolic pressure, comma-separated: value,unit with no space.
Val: 161,mmHg
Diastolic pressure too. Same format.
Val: 57,mmHg
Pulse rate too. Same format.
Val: 84,bpm
